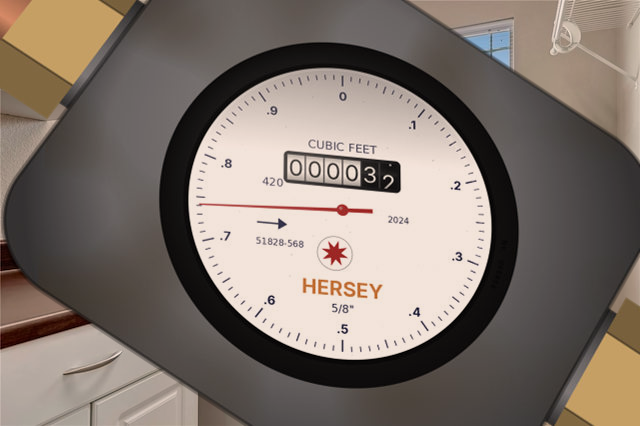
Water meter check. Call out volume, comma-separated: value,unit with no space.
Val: 31.74,ft³
